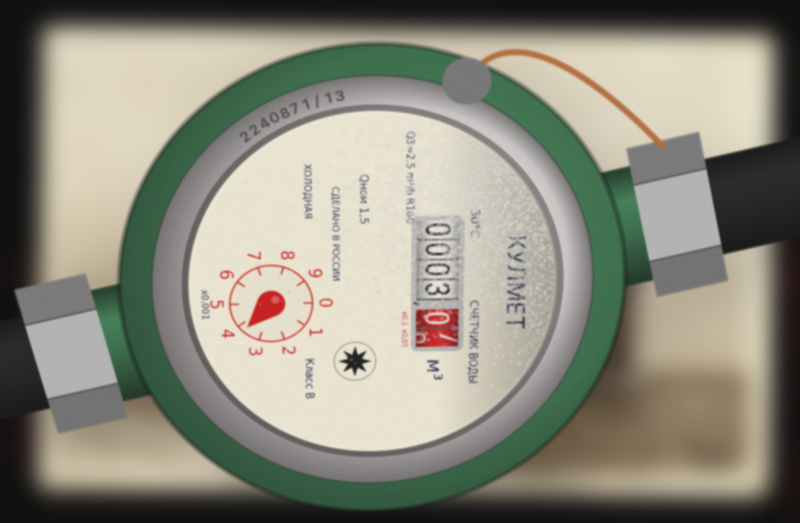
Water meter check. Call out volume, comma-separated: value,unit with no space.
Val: 3.073,m³
